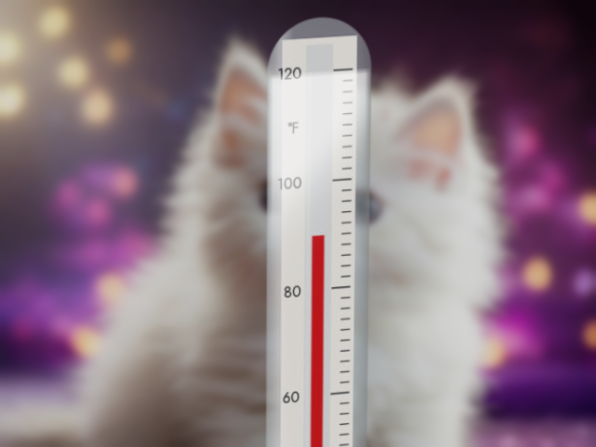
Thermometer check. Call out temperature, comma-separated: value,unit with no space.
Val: 90,°F
